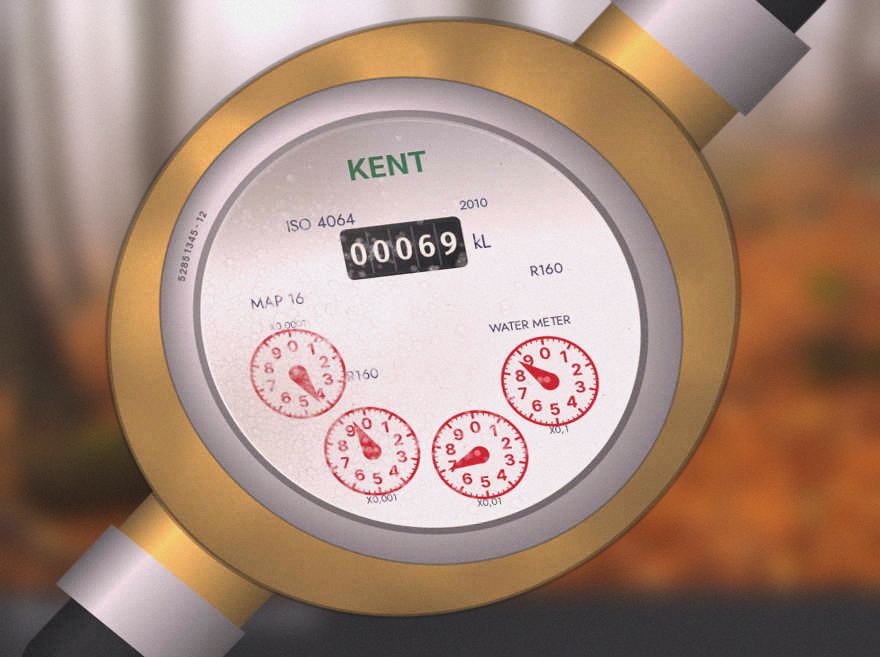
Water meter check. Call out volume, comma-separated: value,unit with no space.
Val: 69.8694,kL
